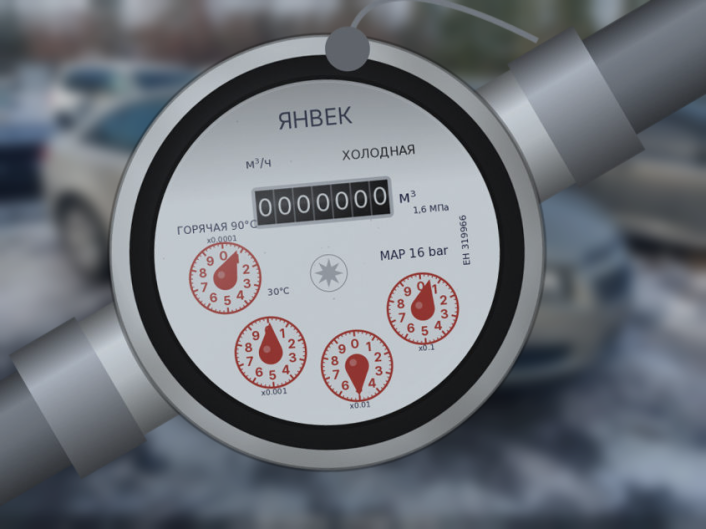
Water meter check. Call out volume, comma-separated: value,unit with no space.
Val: 0.0500,m³
